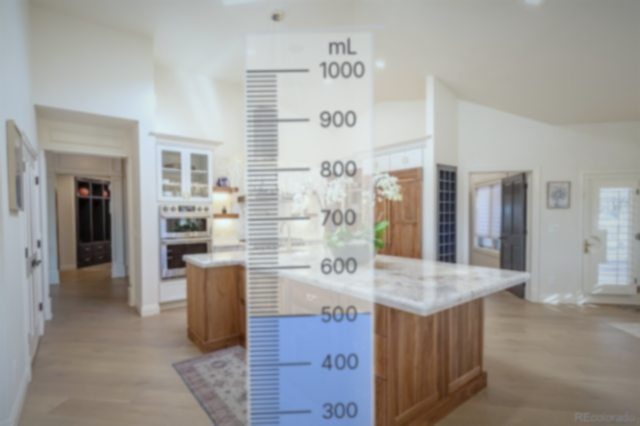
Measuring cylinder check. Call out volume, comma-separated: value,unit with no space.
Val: 500,mL
